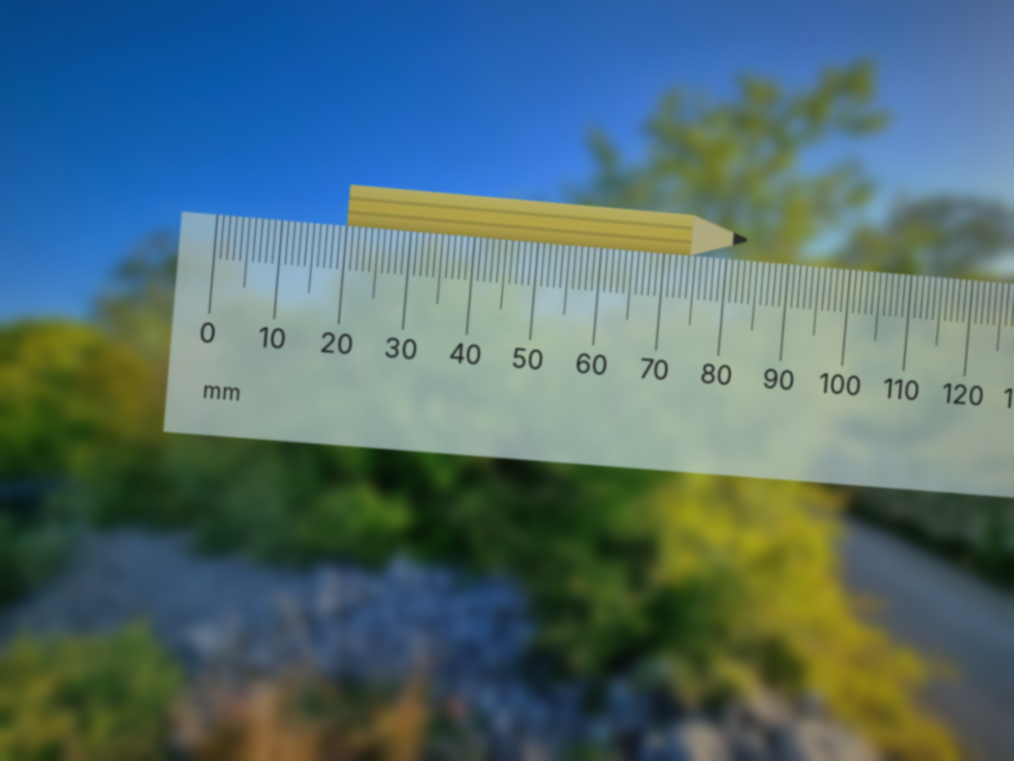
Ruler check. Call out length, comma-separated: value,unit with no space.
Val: 63,mm
